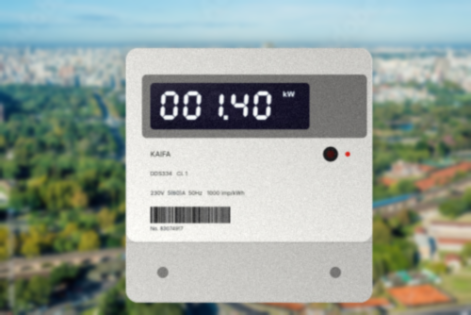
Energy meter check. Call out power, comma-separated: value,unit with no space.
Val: 1.40,kW
